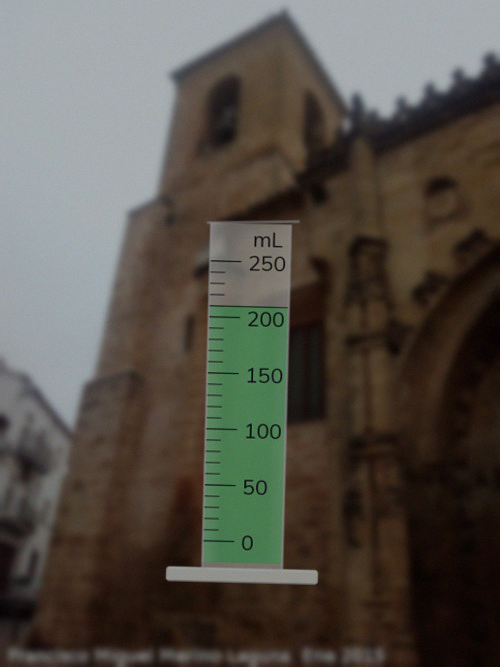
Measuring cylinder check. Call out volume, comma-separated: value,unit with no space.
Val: 210,mL
